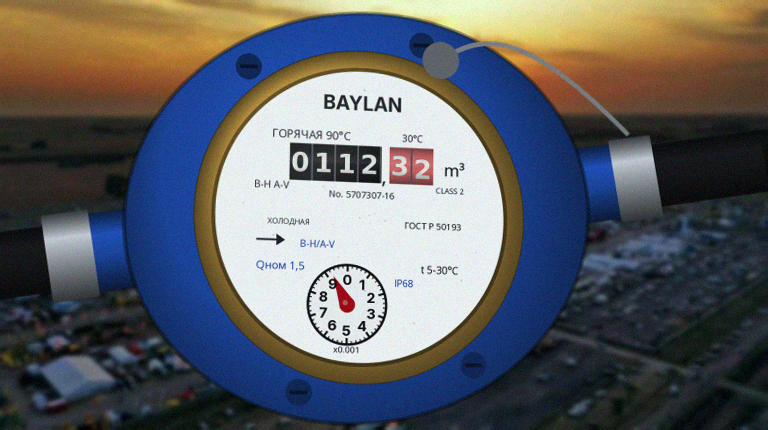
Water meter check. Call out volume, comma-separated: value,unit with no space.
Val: 112.319,m³
